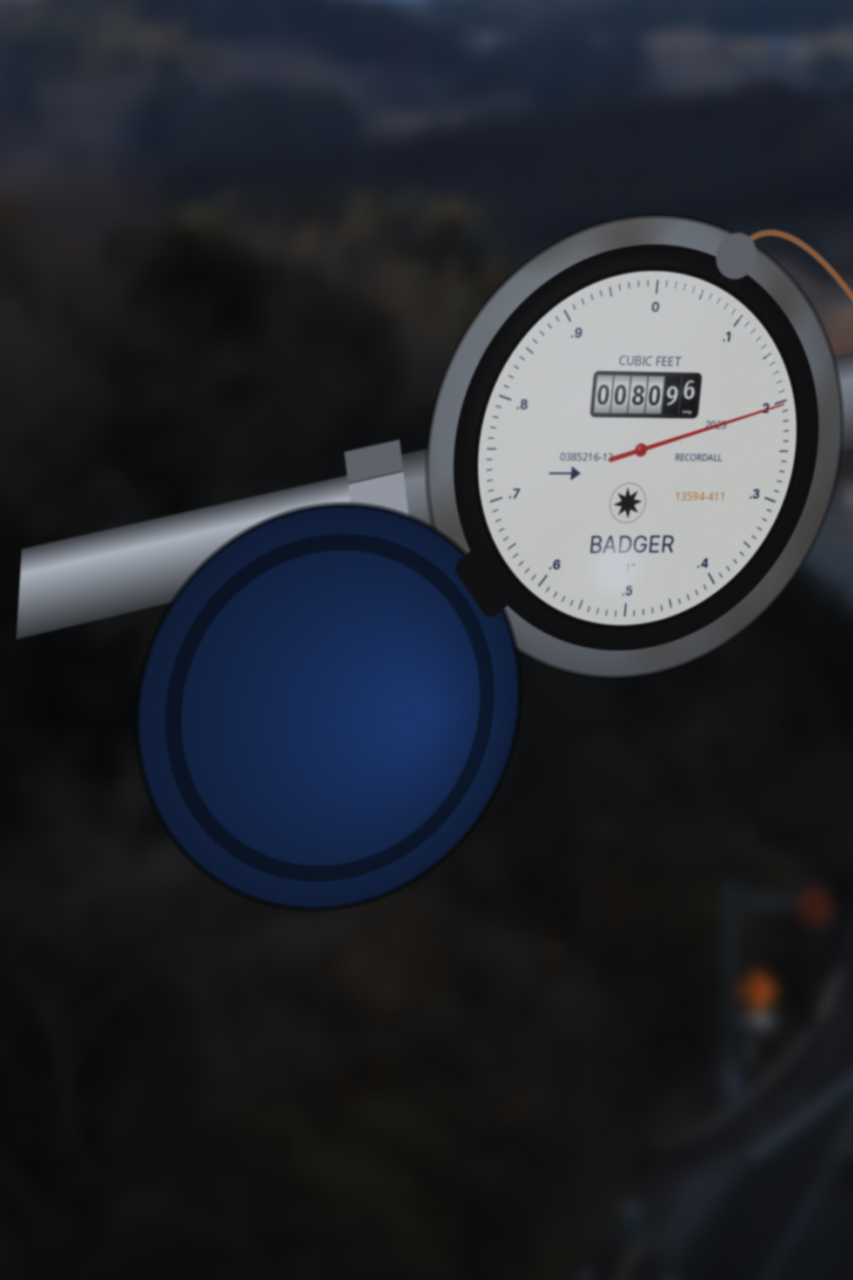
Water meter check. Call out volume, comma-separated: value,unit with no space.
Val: 8096.20,ft³
